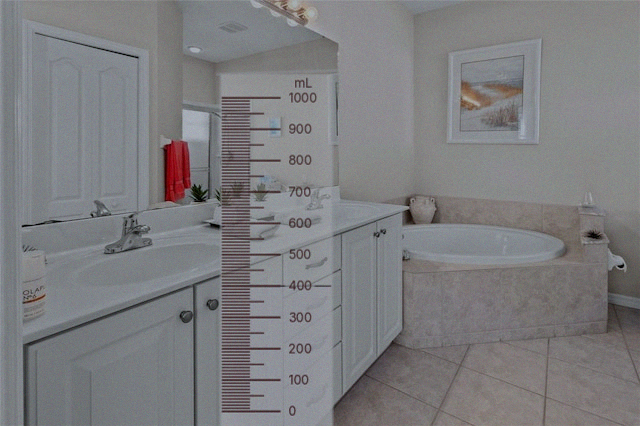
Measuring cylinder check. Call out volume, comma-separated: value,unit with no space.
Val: 400,mL
